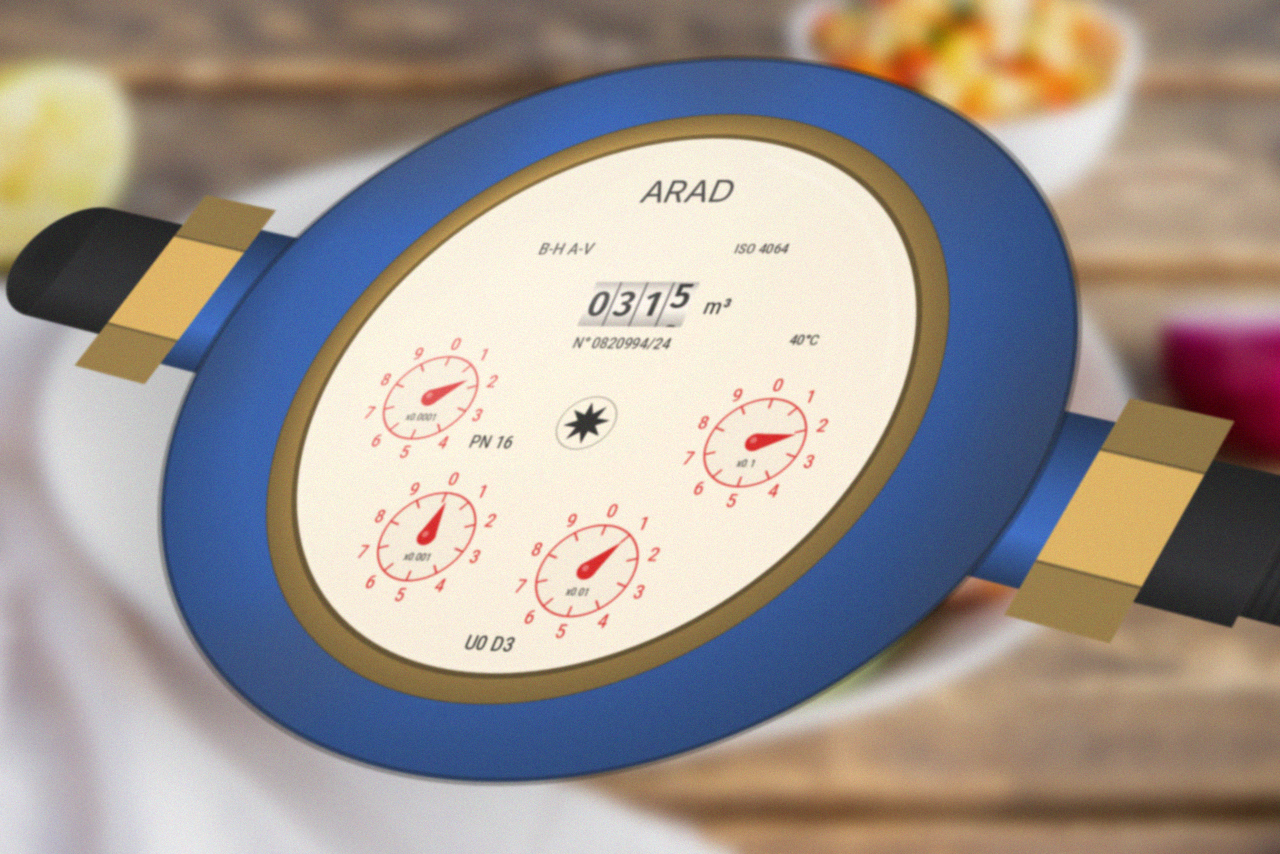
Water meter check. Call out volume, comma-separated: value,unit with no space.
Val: 315.2101,m³
